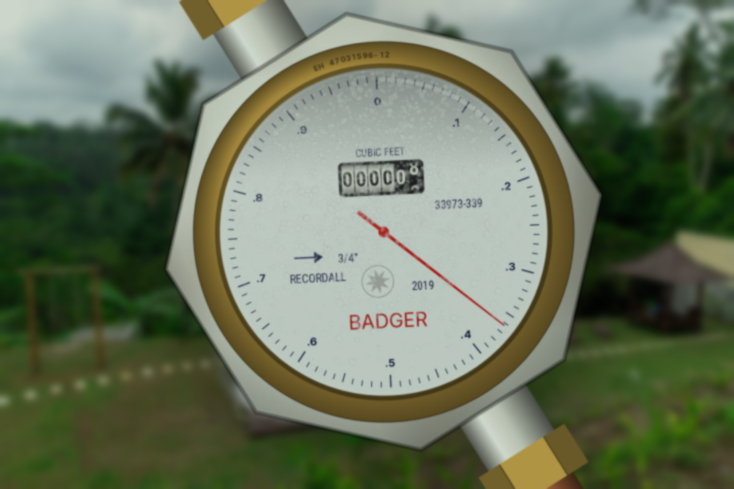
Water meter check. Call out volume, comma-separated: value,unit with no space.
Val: 8.36,ft³
